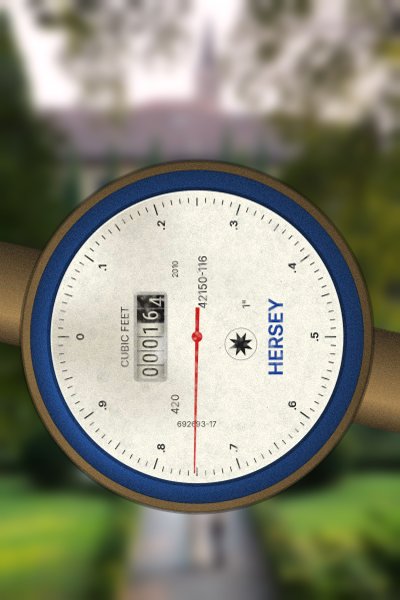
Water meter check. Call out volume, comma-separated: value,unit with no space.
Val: 163.75,ft³
